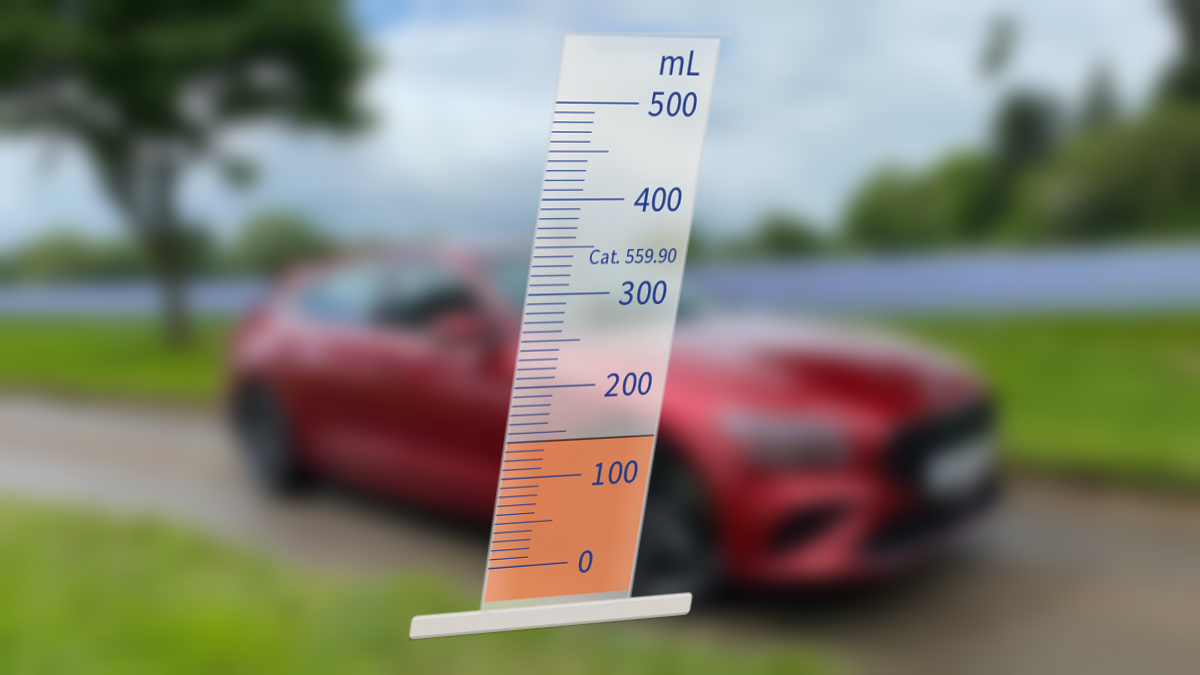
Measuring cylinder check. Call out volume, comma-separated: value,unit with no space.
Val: 140,mL
